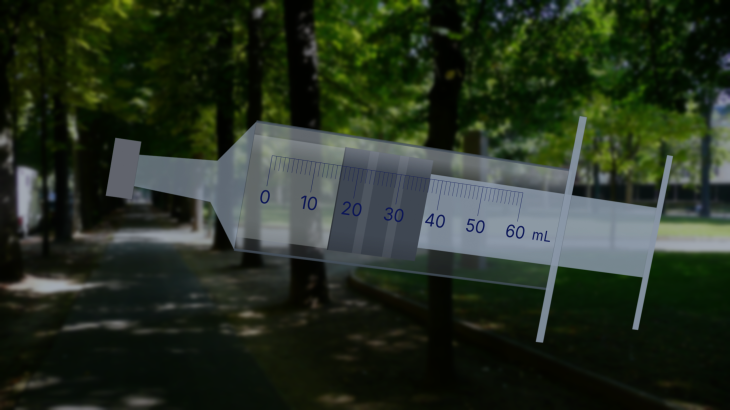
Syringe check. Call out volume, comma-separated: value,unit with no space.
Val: 16,mL
